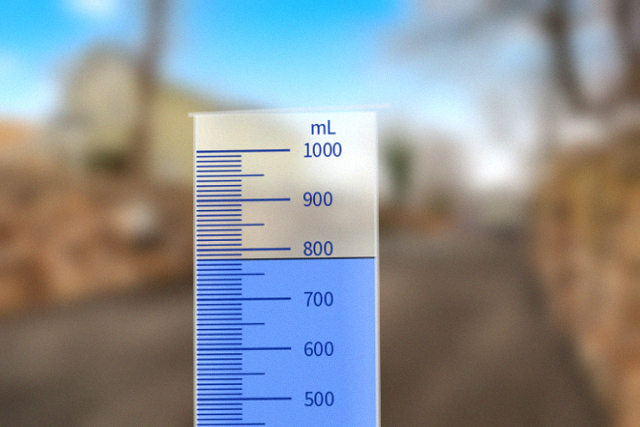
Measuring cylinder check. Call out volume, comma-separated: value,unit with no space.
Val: 780,mL
